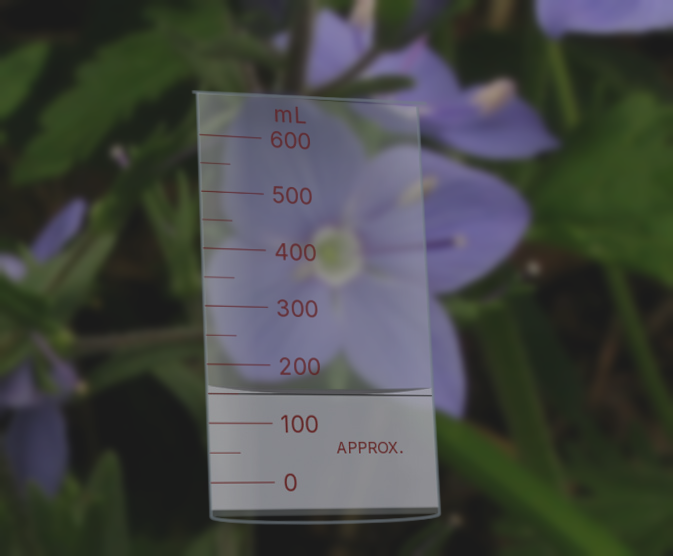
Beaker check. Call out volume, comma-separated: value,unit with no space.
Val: 150,mL
